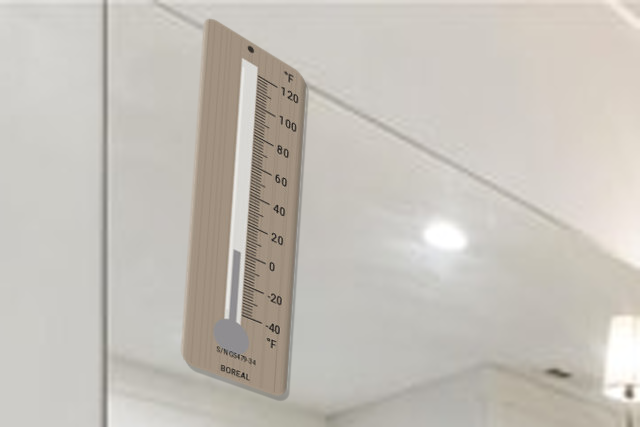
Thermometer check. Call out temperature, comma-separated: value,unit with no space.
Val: 0,°F
